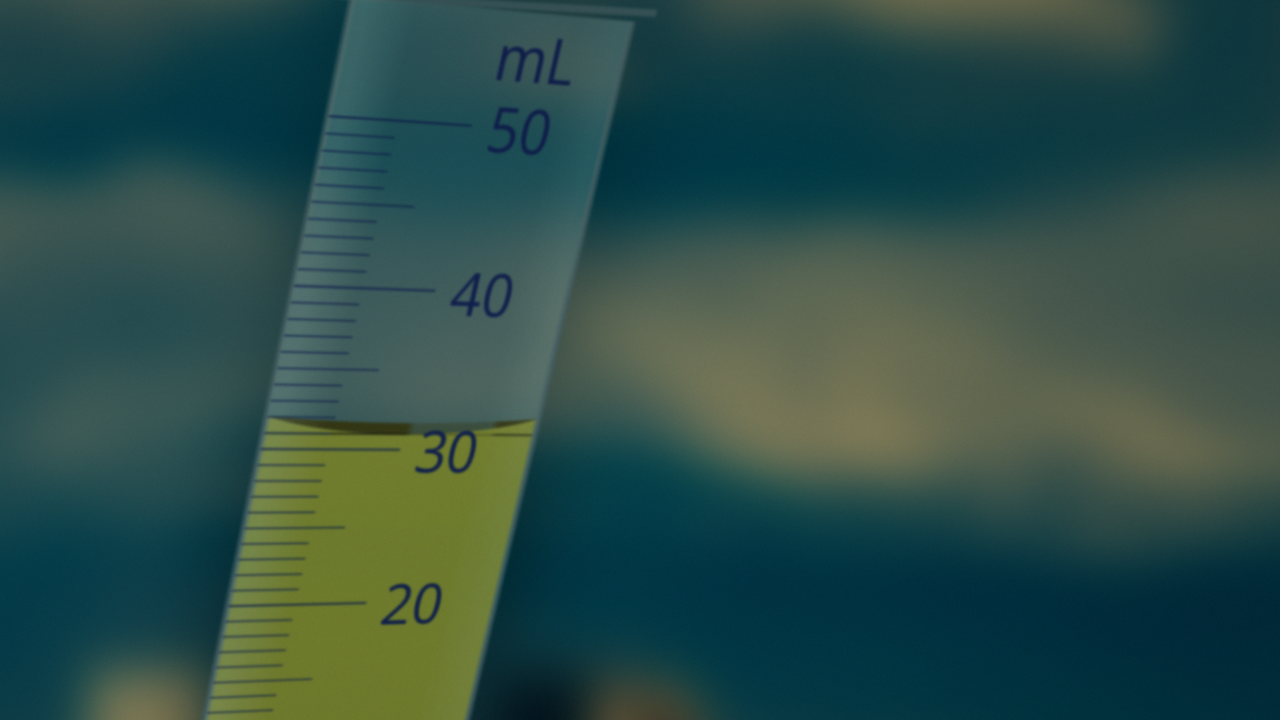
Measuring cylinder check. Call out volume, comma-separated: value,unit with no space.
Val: 31,mL
